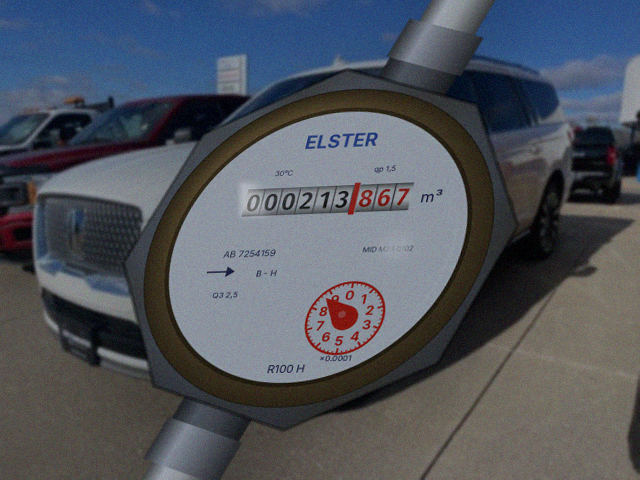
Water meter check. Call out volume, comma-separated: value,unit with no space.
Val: 213.8678,m³
